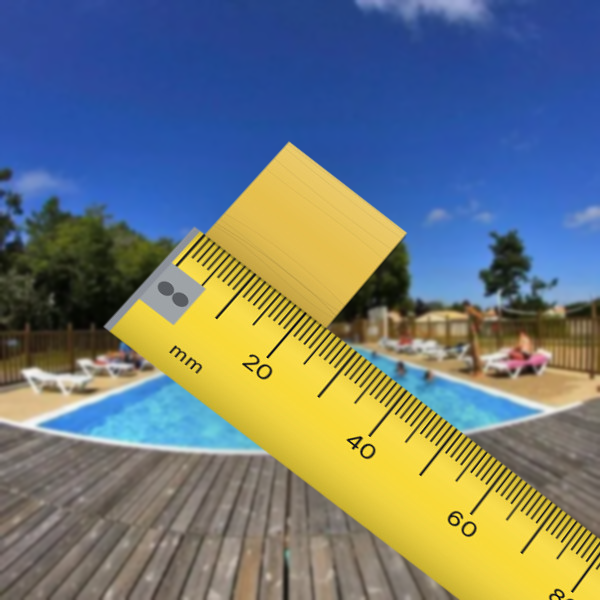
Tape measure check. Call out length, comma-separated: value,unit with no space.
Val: 24,mm
